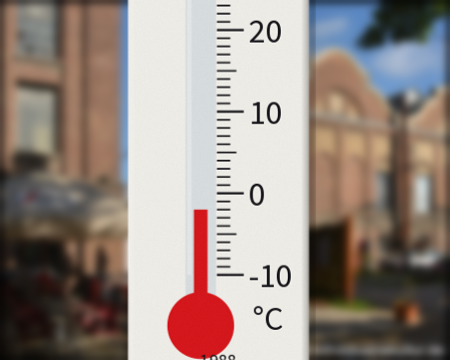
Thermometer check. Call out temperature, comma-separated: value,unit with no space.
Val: -2,°C
